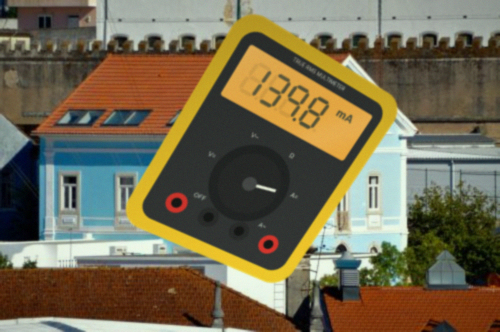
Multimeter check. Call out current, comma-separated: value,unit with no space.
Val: 139.8,mA
